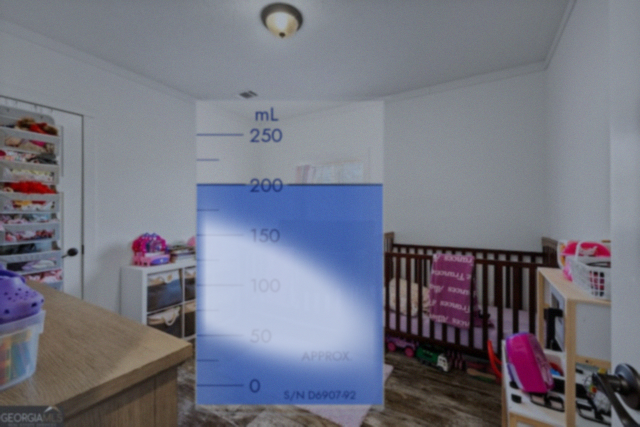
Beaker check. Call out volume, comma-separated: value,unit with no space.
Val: 200,mL
